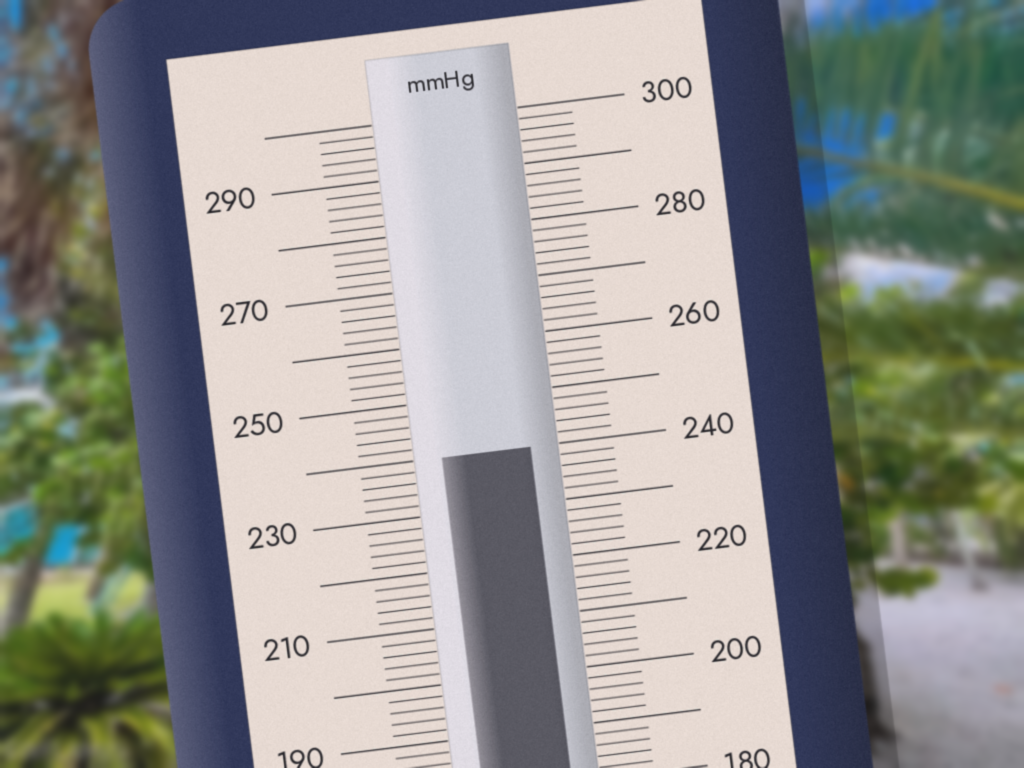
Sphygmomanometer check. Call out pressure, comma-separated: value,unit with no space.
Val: 240,mmHg
